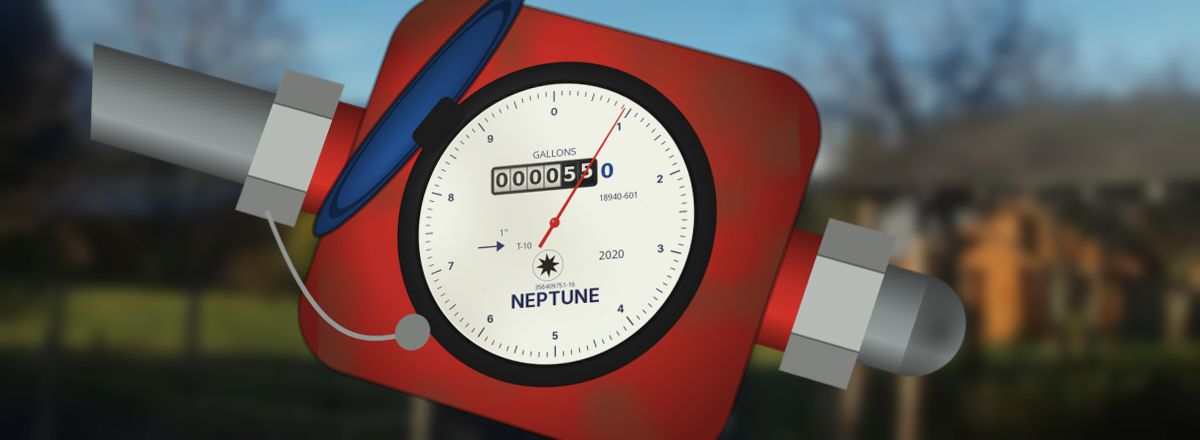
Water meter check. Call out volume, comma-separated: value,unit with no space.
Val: 550.9,gal
